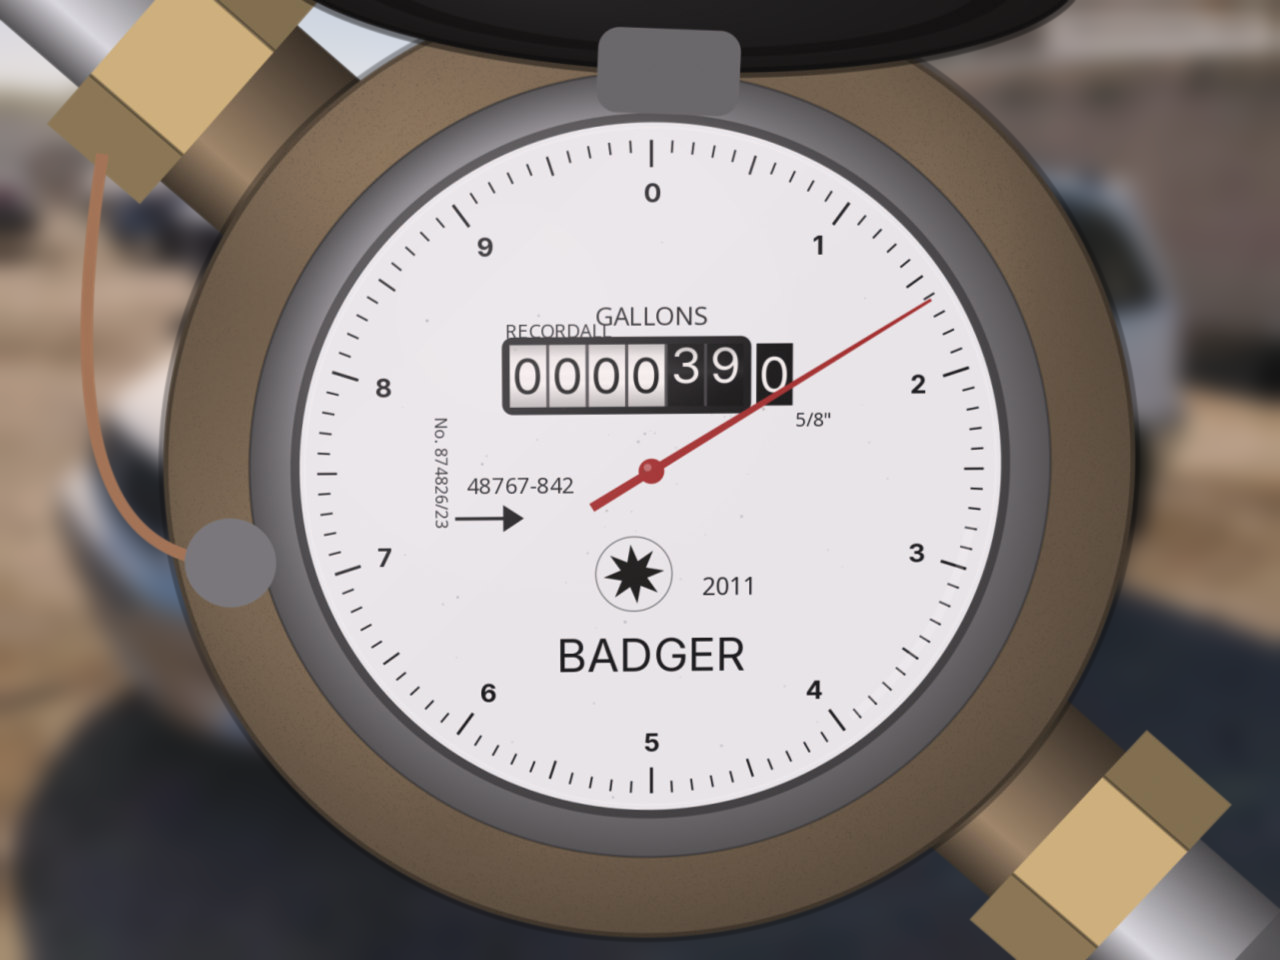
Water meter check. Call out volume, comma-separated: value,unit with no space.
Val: 391.6,gal
